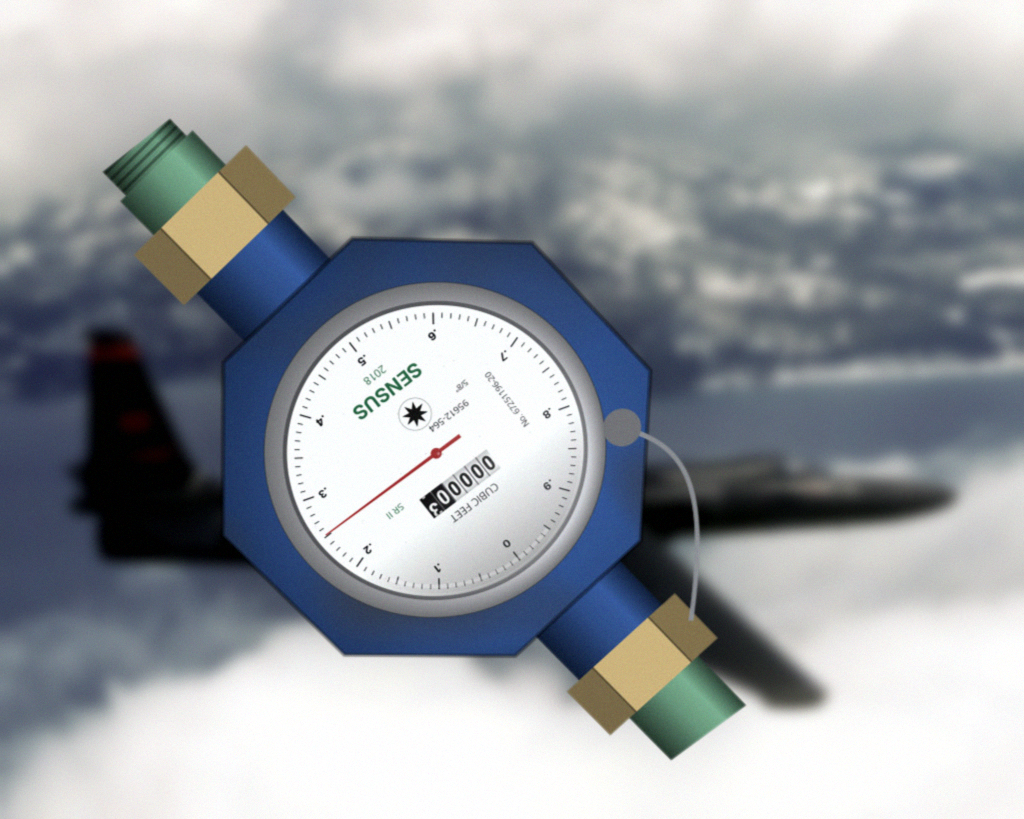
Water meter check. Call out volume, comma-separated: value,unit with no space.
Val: 3.25,ft³
